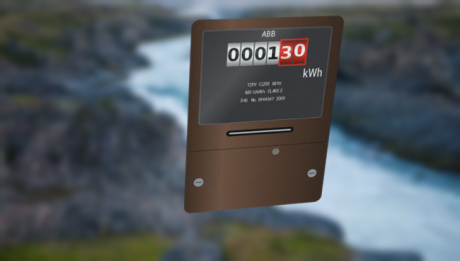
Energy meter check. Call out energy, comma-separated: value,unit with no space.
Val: 1.30,kWh
